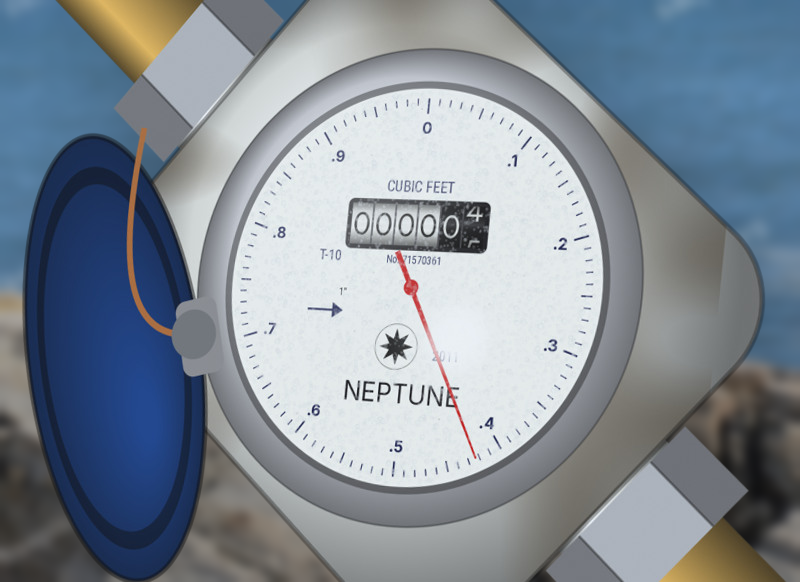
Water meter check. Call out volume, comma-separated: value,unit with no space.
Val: 4.42,ft³
